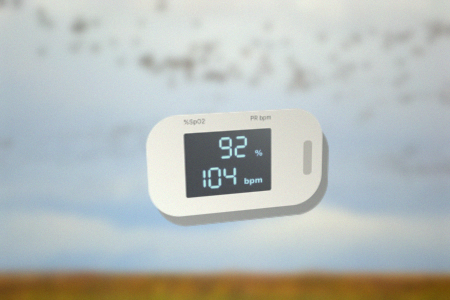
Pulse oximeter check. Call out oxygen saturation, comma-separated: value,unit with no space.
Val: 92,%
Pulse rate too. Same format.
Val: 104,bpm
